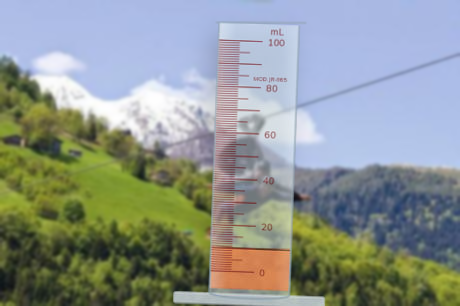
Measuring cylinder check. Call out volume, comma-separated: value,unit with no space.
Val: 10,mL
